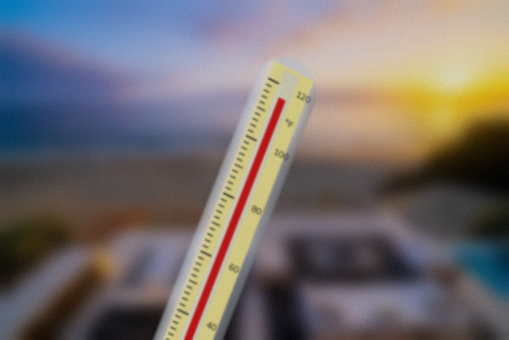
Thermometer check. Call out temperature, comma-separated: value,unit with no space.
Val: 116,°F
